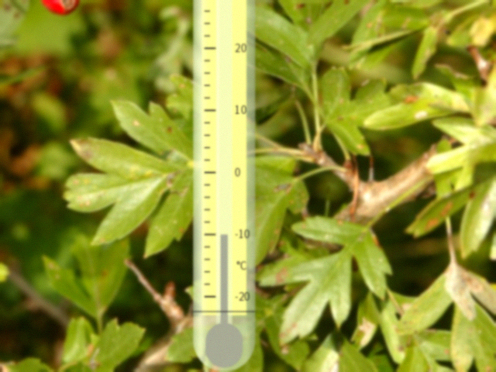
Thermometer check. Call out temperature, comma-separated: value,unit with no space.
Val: -10,°C
